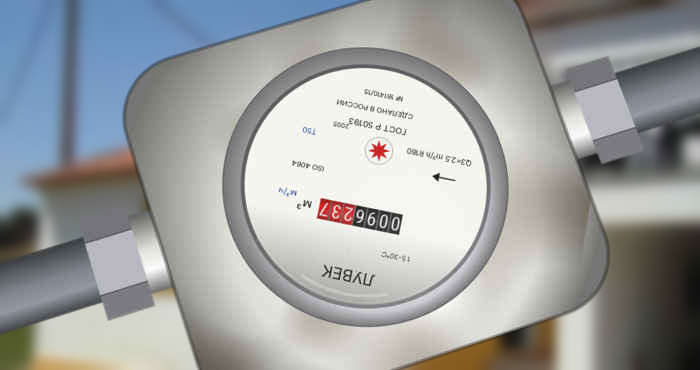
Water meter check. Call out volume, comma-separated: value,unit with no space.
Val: 96.237,m³
